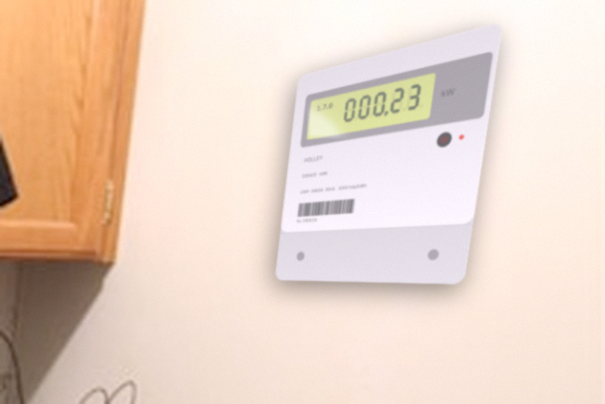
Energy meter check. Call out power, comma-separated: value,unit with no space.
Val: 0.23,kW
